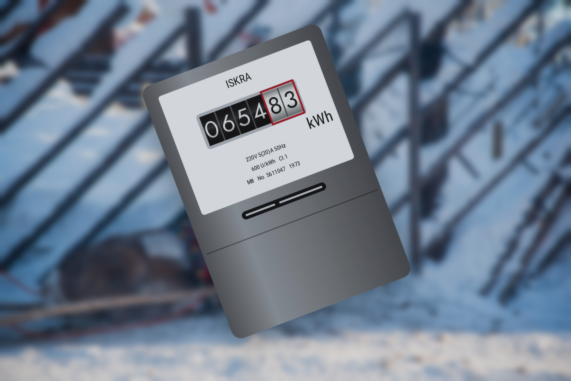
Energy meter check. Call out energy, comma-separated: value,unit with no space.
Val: 654.83,kWh
